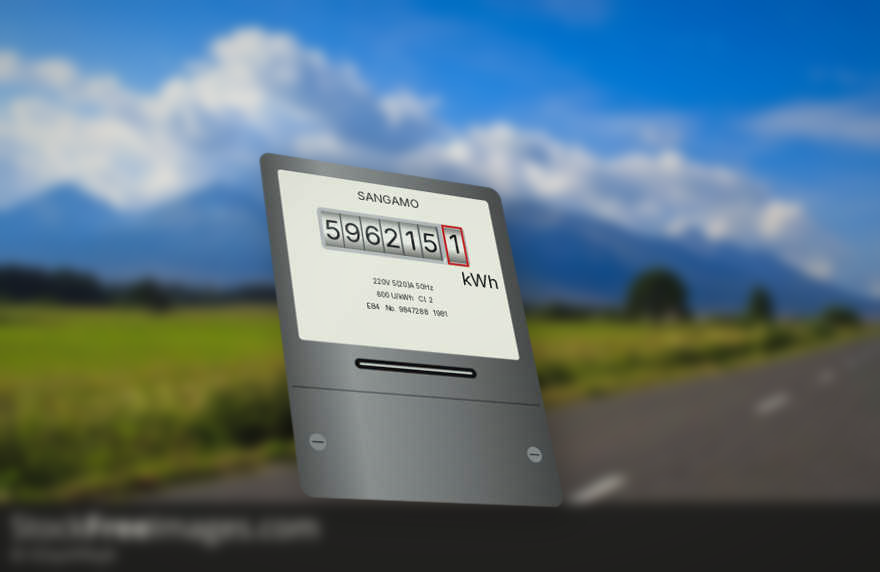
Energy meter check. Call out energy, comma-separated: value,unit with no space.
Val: 596215.1,kWh
